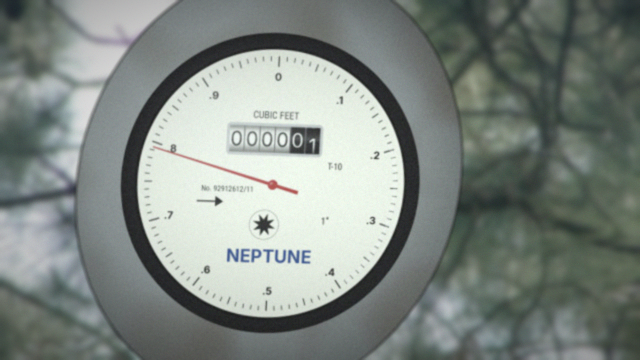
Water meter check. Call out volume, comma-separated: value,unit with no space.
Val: 0.79,ft³
